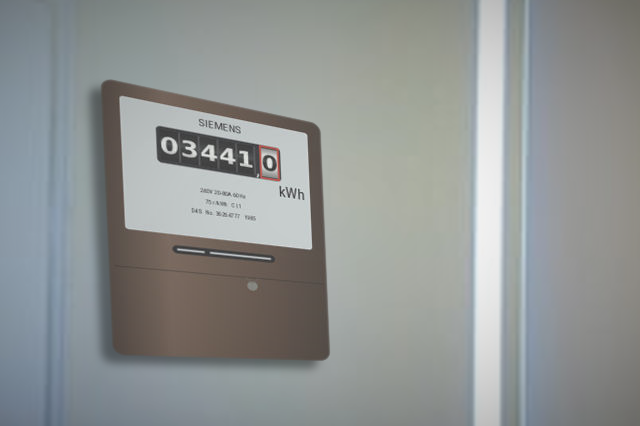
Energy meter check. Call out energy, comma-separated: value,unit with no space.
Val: 3441.0,kWh
